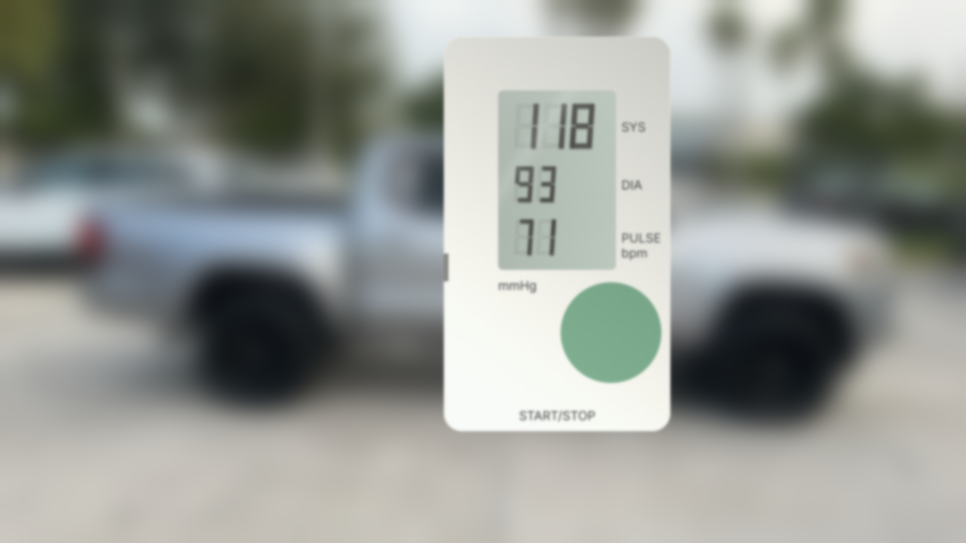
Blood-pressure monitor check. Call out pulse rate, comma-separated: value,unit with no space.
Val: 71,bpm
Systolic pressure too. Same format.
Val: 118,mmHg
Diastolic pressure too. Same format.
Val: 93,mmHg
